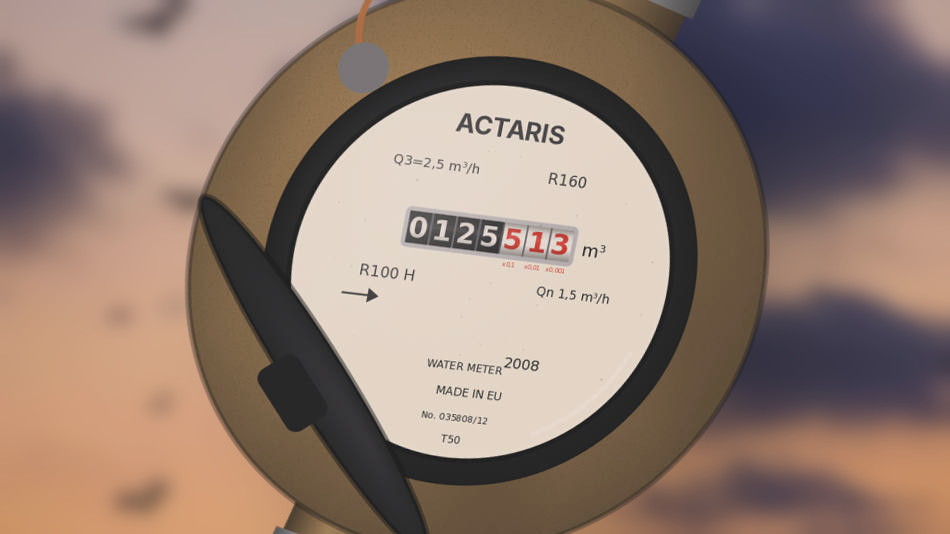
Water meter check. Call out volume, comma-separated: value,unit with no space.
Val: 125.513,m³
